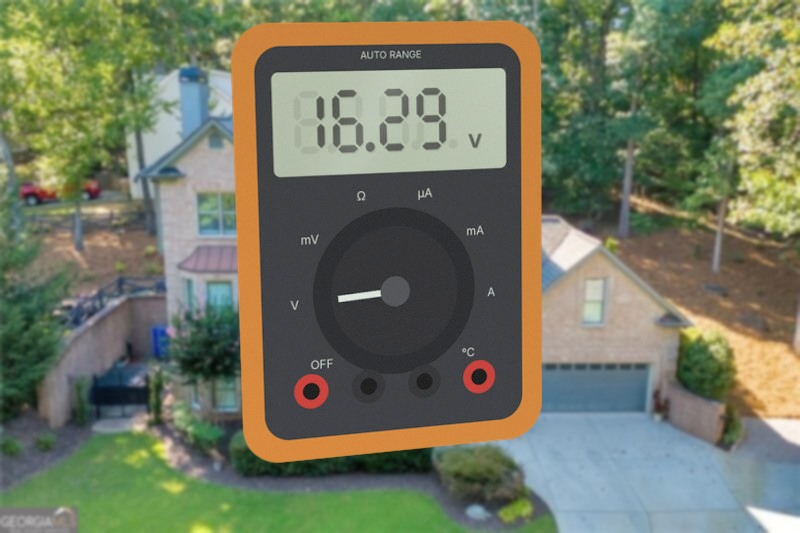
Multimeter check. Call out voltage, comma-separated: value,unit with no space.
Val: 16.29,V
